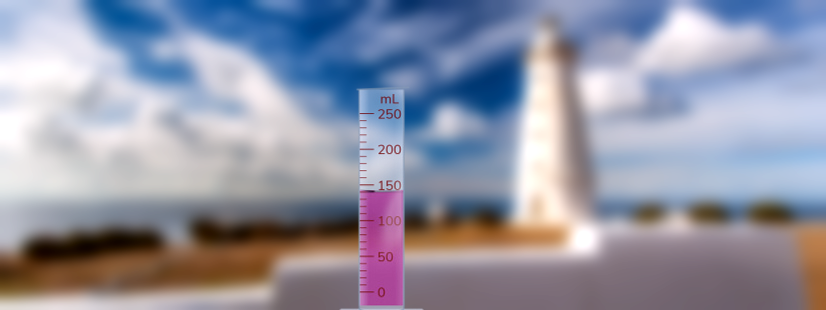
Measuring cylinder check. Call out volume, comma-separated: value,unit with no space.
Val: 140,mL
